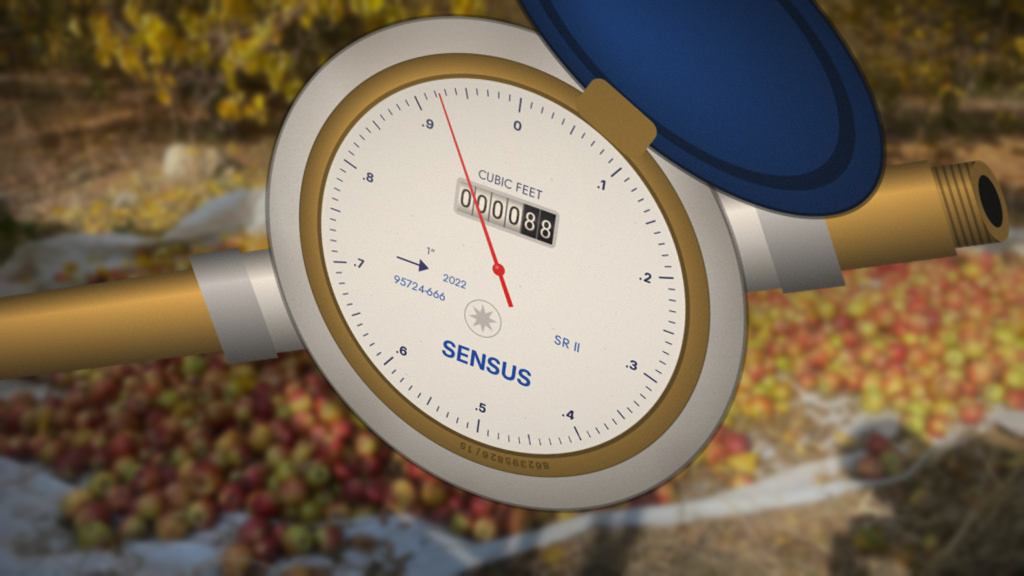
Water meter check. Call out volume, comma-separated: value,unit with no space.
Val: 87.92,ft³
